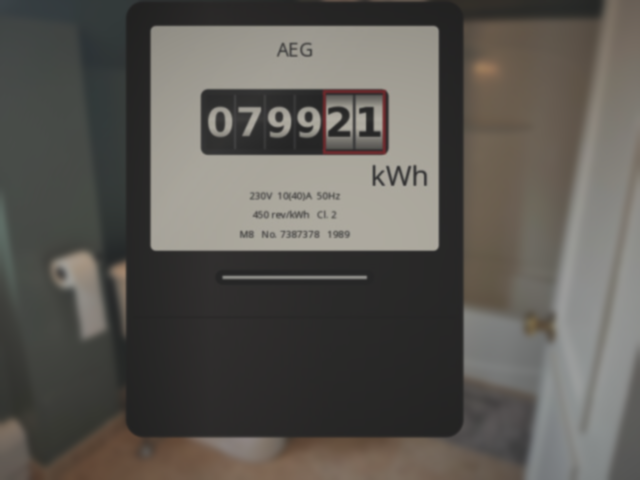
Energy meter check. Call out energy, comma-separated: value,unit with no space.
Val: 799.21,kWh
